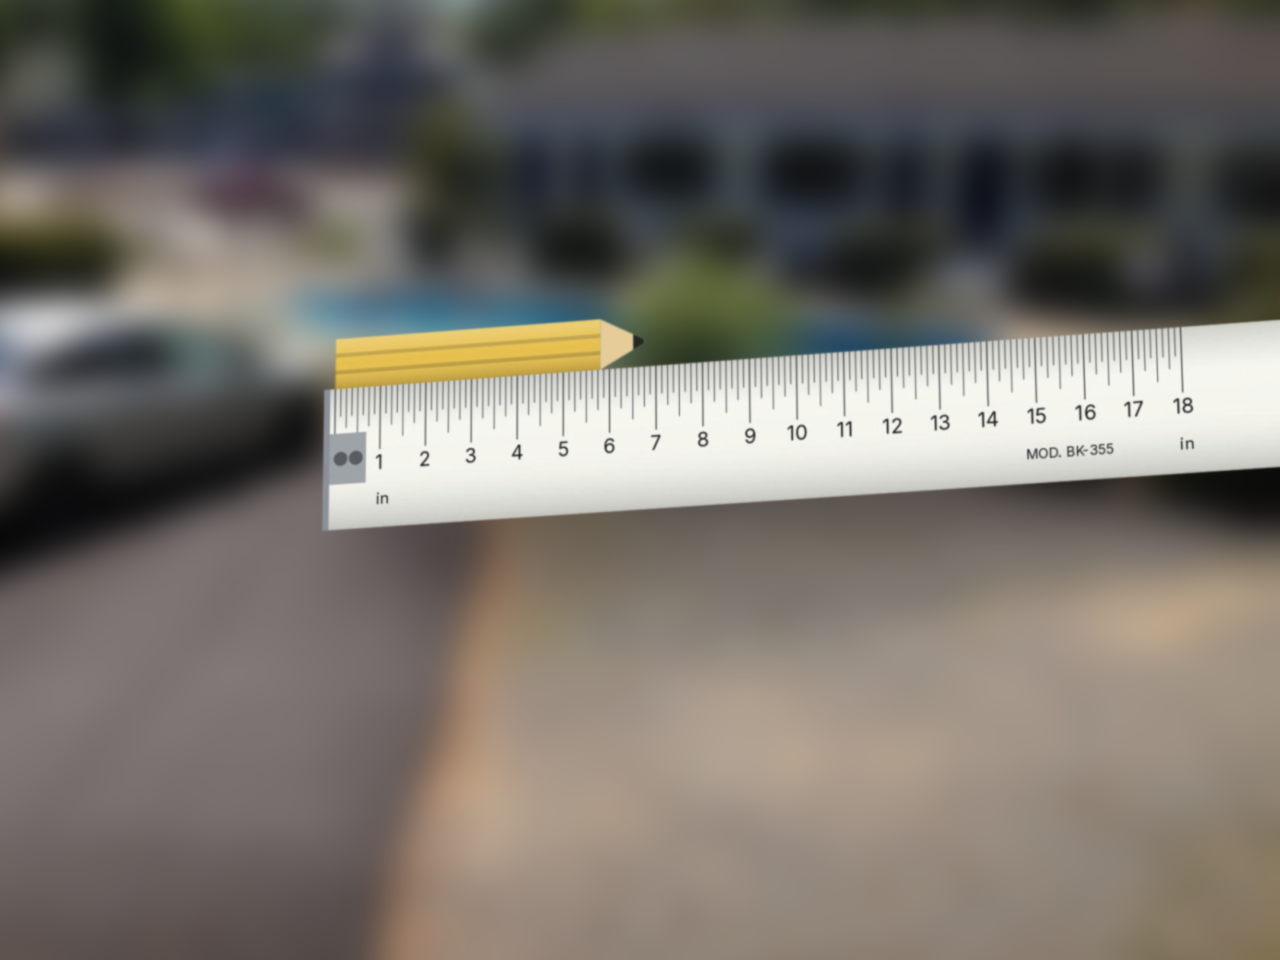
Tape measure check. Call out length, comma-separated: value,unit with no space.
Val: 6.75,in
